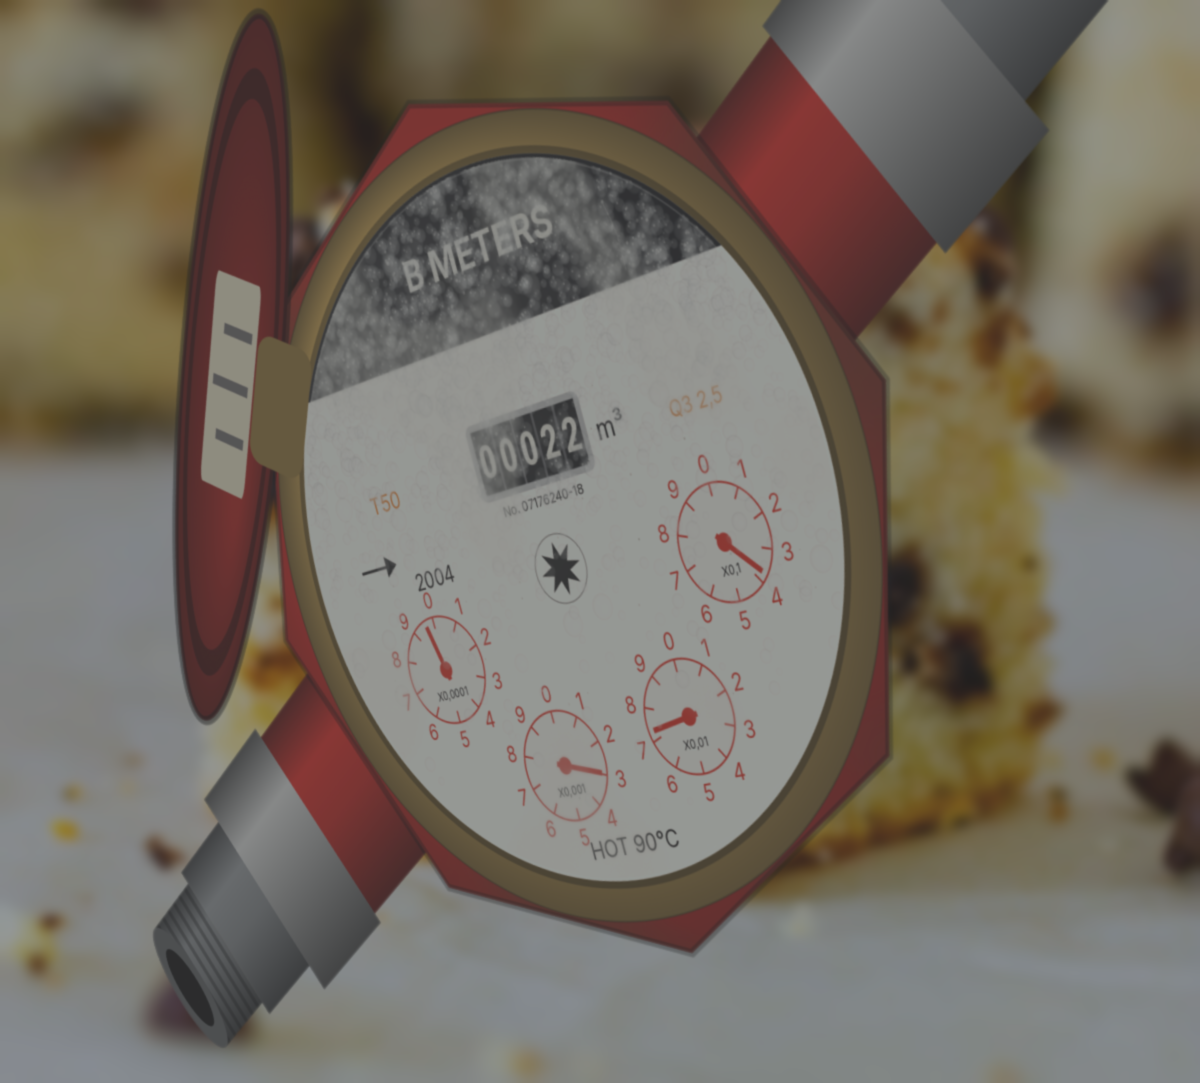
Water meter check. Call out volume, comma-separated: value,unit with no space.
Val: 22.3729,m³
